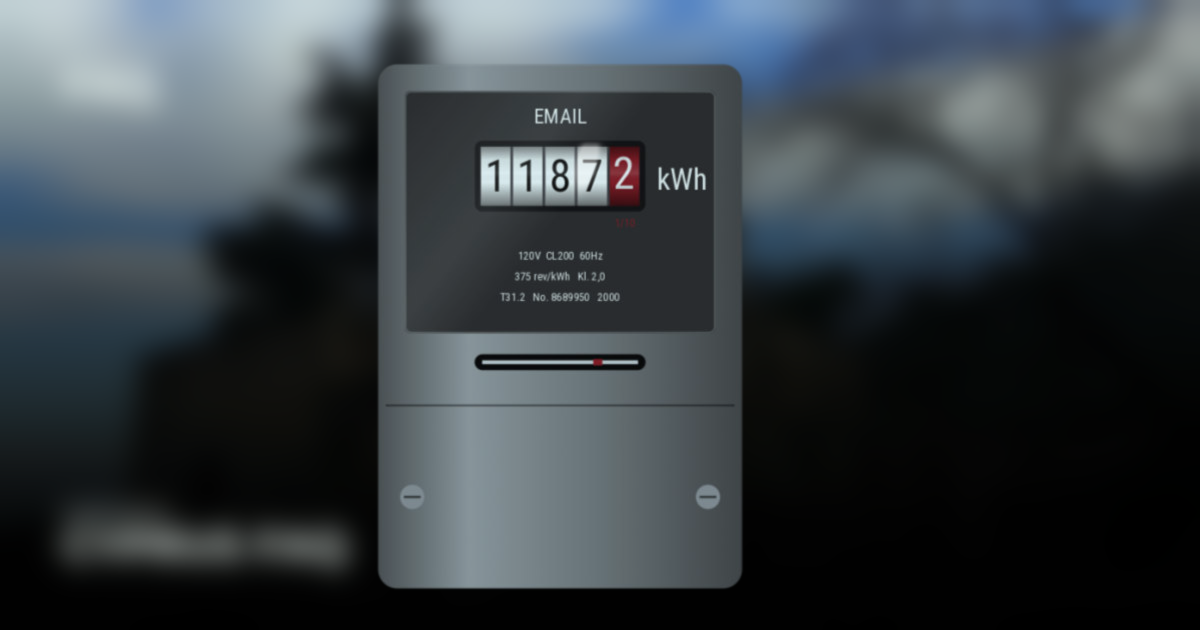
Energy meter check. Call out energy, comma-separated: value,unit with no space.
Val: 1187.2,kWh
